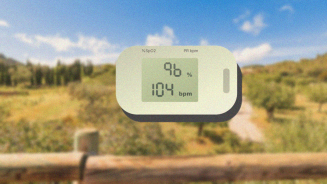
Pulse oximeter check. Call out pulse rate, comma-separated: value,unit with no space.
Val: 104,bpm
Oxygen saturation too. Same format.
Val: 96,%
